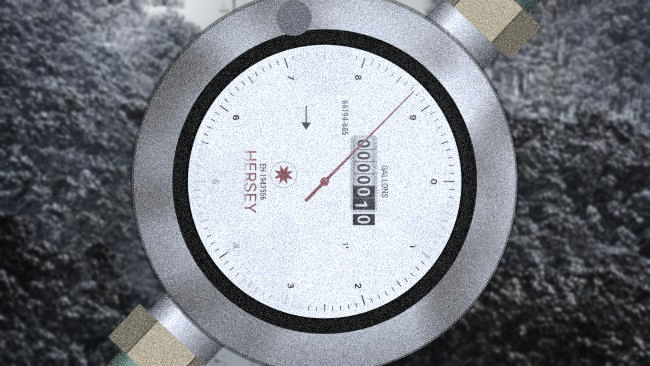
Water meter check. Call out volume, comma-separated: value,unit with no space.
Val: 8.7,gal
